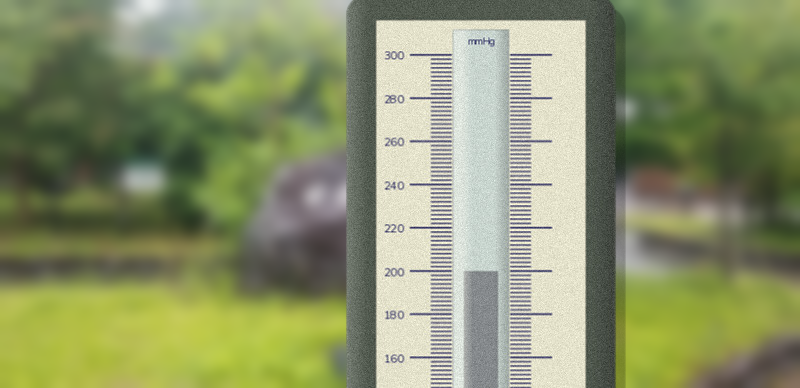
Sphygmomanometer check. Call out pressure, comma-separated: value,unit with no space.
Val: 200,mmHg
